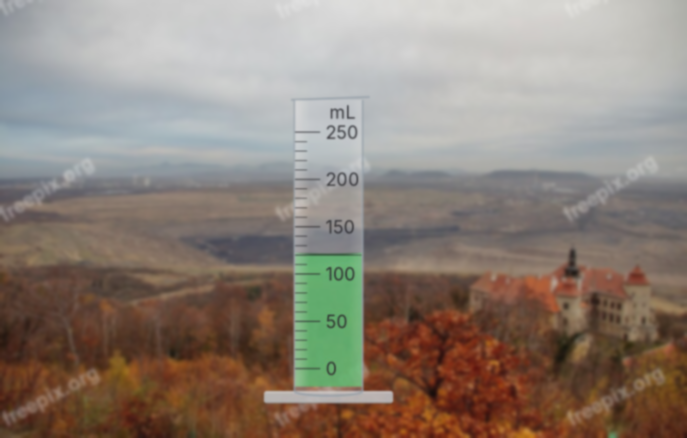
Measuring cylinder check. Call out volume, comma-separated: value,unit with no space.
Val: 120,mL
